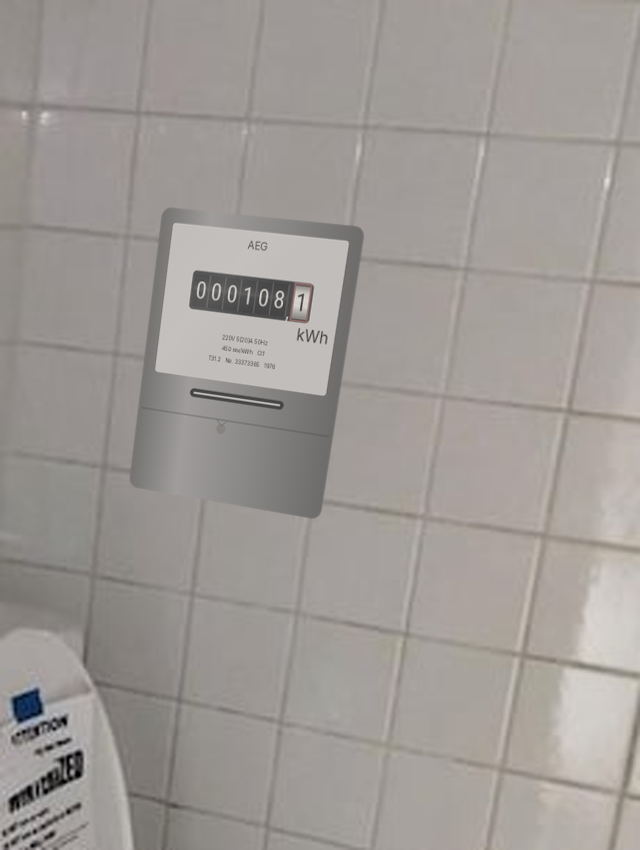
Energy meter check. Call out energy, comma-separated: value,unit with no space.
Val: 108.1,kWh
